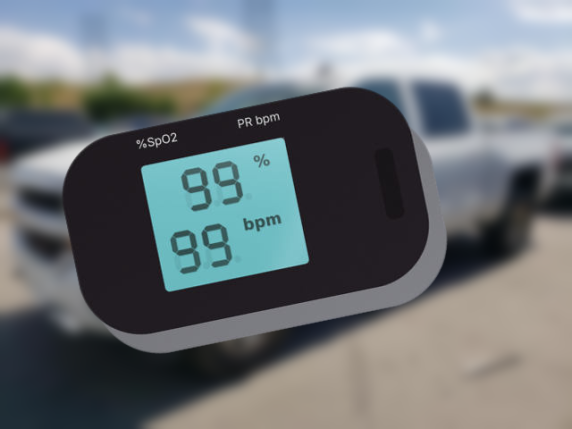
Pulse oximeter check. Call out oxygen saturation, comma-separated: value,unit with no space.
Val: 99,%
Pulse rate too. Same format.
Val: 99,bpm
